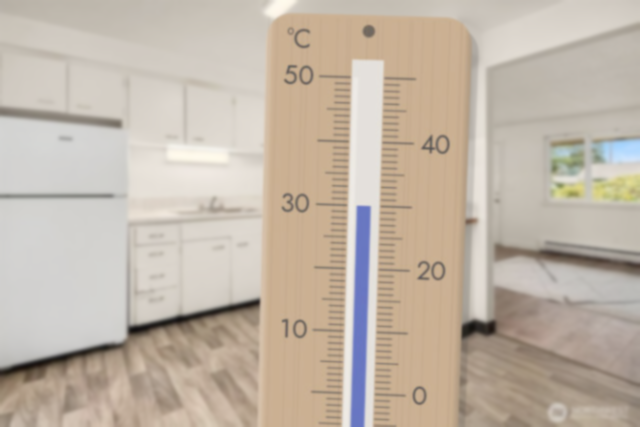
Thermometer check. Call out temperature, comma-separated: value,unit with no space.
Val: 30,°C
